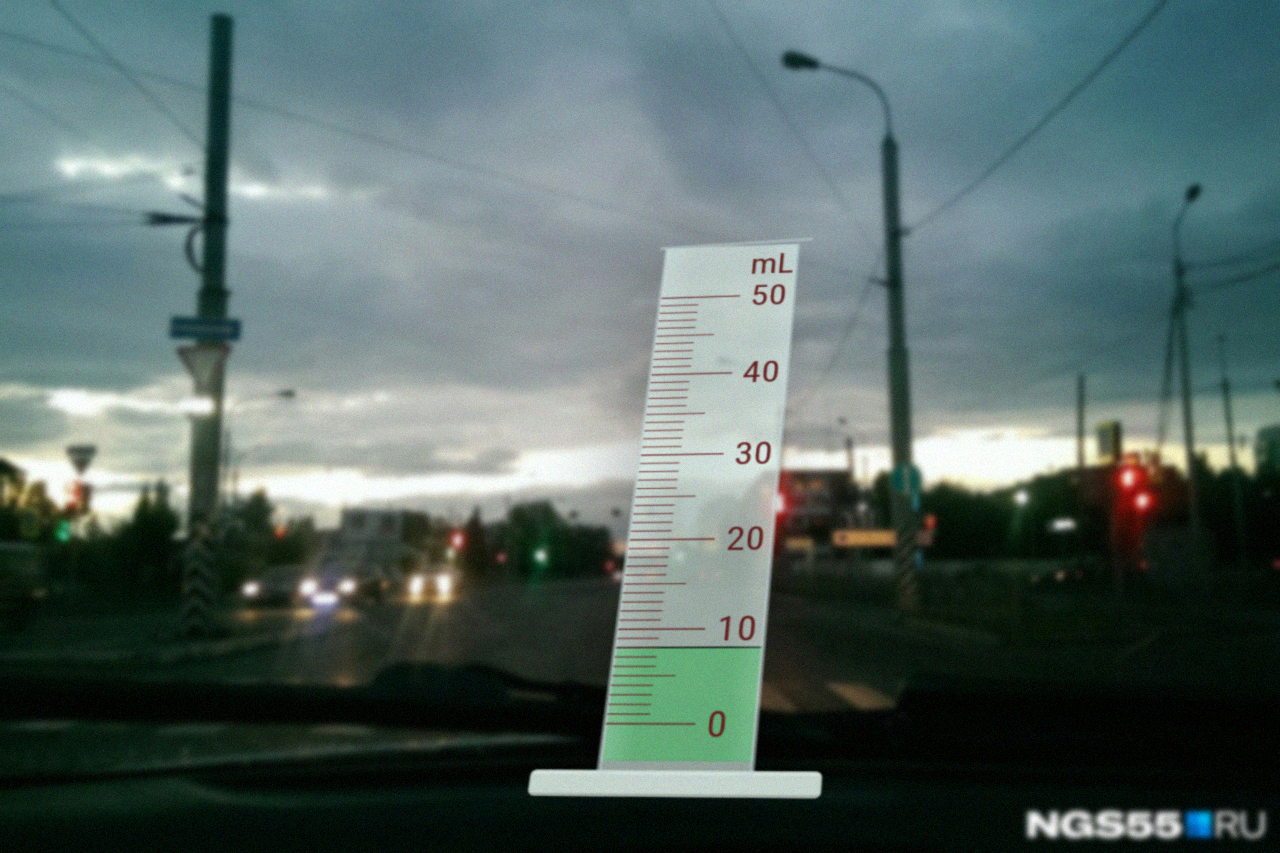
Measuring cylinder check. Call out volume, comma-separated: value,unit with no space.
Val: 8,mL
